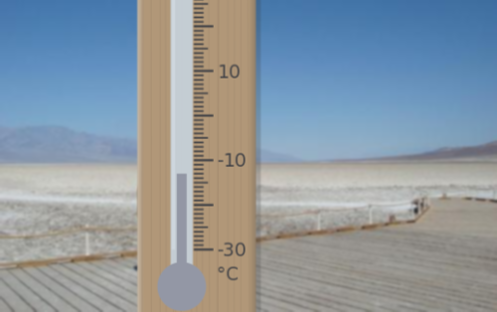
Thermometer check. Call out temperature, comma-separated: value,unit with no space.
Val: -13,°C
